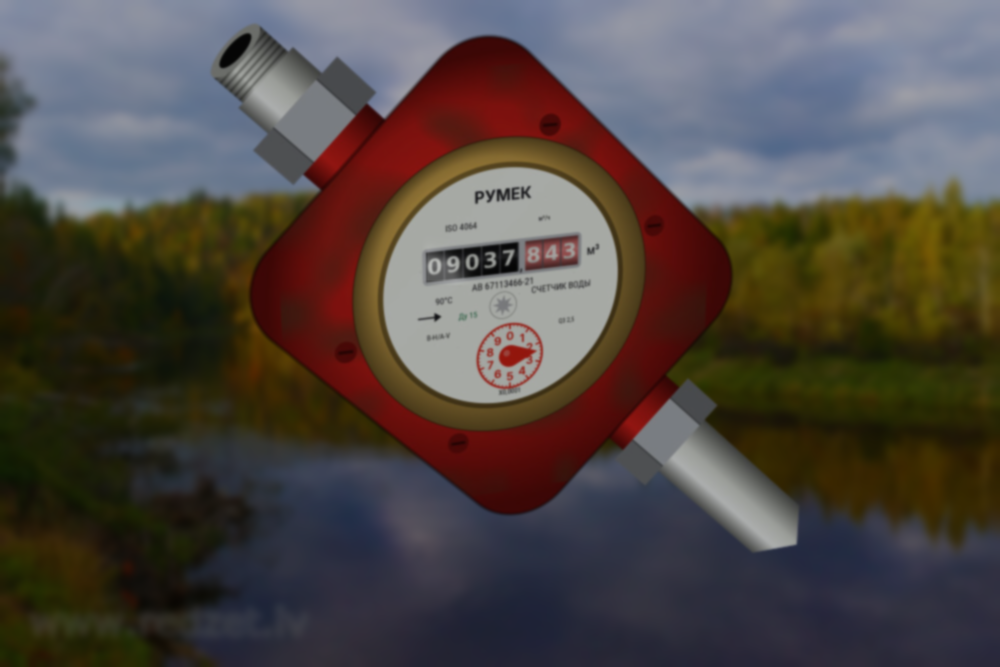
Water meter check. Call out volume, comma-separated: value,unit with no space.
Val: 9037.8432,m³
